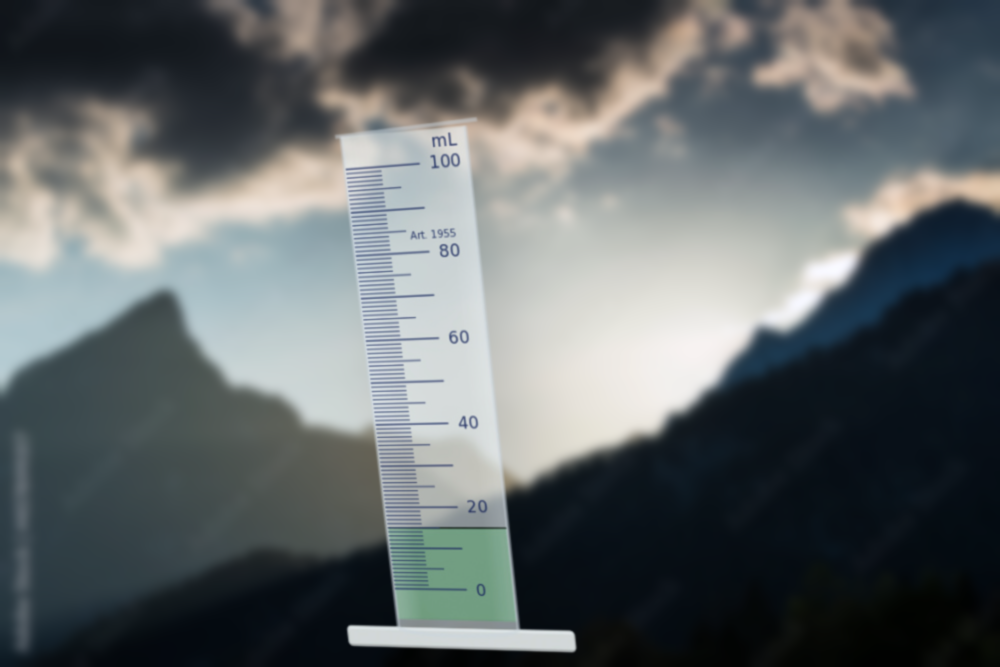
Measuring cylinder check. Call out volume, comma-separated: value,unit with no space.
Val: 15,mL
